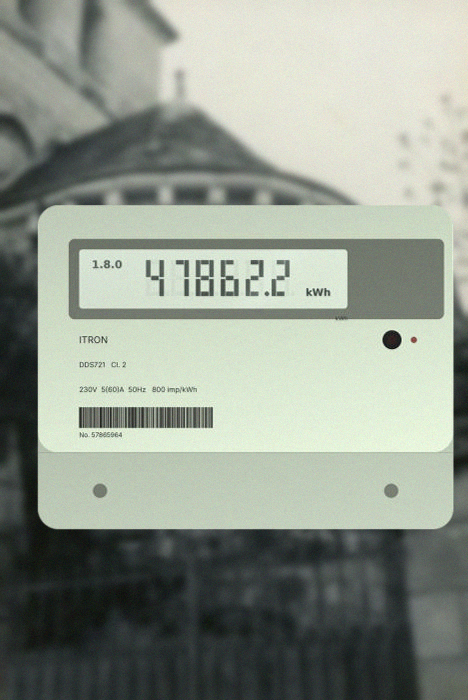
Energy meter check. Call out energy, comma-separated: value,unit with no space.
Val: 47862.2,kWh
